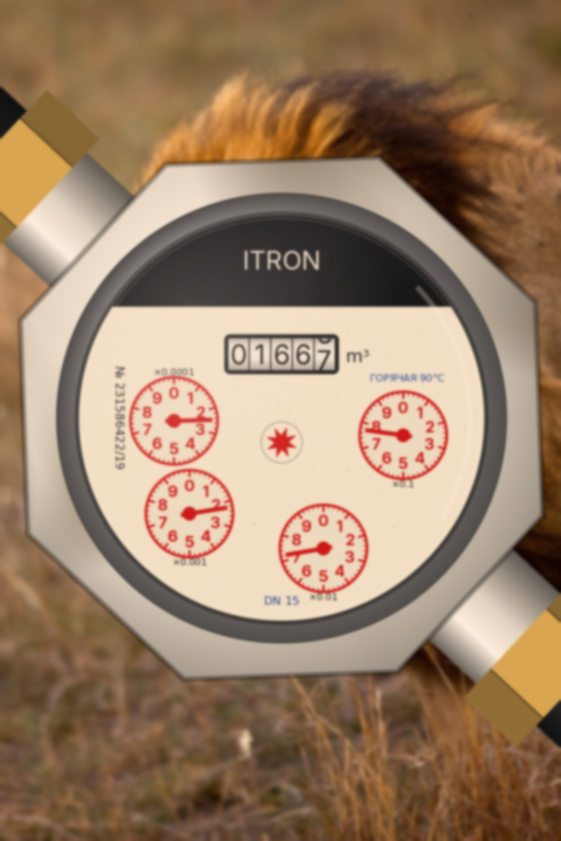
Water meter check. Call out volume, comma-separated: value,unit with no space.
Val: 1666.7722,m³
